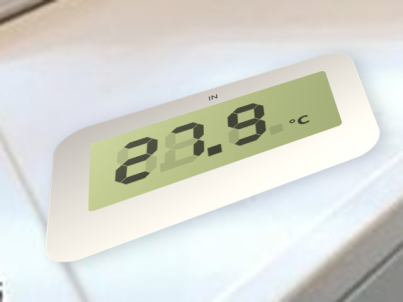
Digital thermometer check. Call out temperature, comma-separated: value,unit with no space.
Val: 27.9,°C
